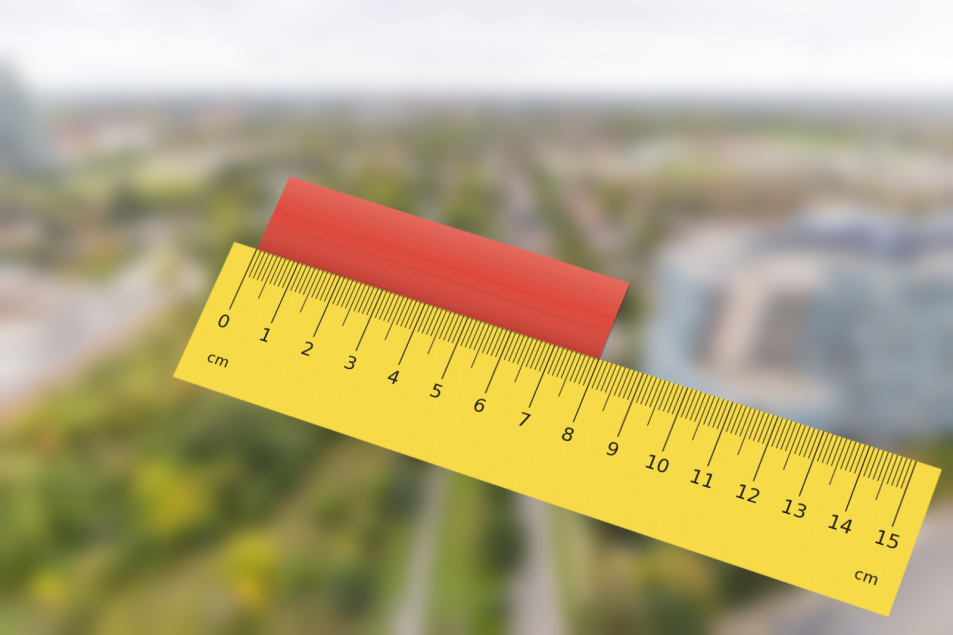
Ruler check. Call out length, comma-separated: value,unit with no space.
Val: 8,cm
